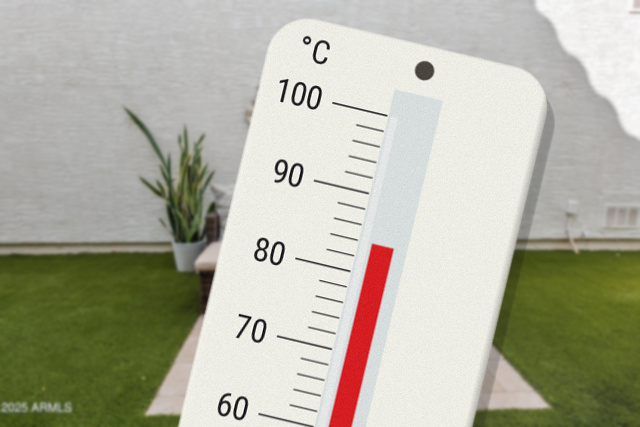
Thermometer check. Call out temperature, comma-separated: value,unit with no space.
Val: 84,°C
